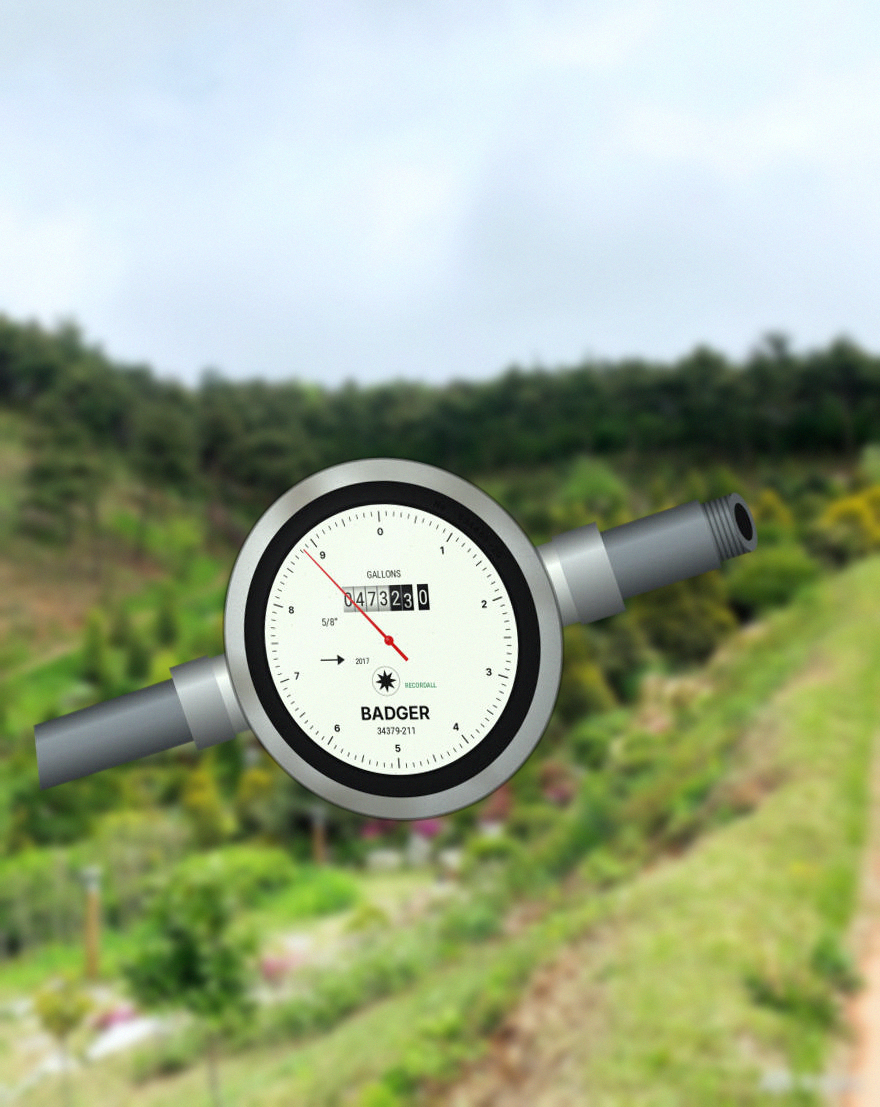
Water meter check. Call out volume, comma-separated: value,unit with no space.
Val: 473228.8,gal
